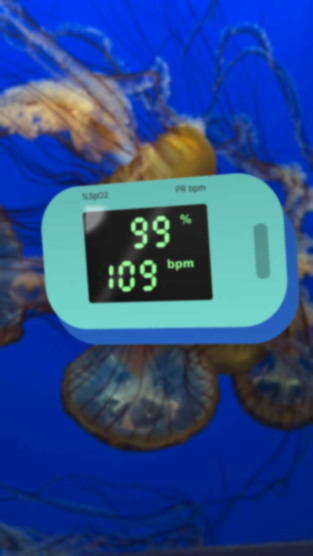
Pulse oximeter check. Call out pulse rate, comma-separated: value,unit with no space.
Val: 109,bpm
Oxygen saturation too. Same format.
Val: 99,%
